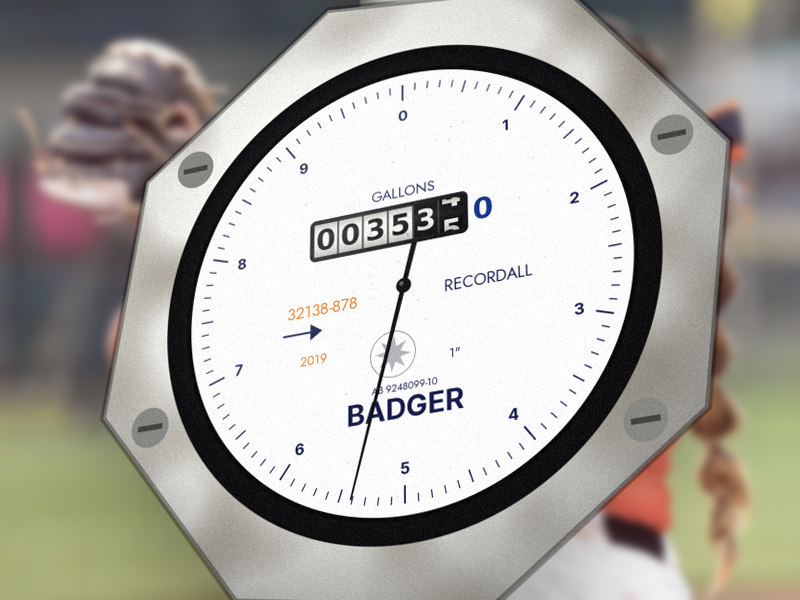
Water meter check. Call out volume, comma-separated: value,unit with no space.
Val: 35345.4,gal
